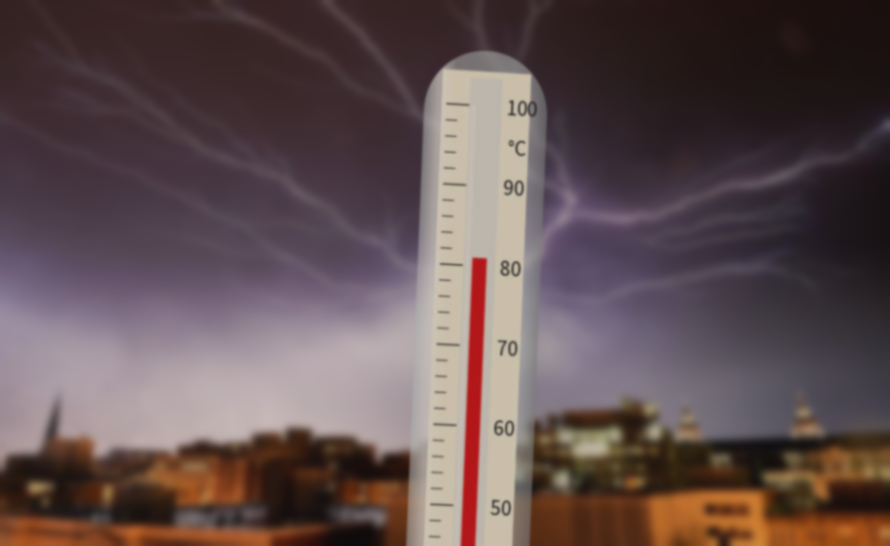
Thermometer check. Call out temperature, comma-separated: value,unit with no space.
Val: 81,°C
